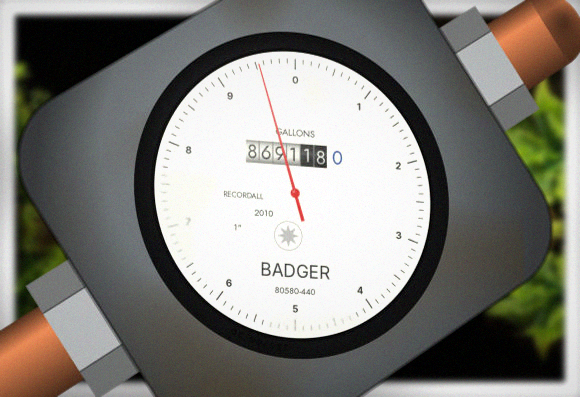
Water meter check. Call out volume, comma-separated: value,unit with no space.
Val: 8691179.5,gal
